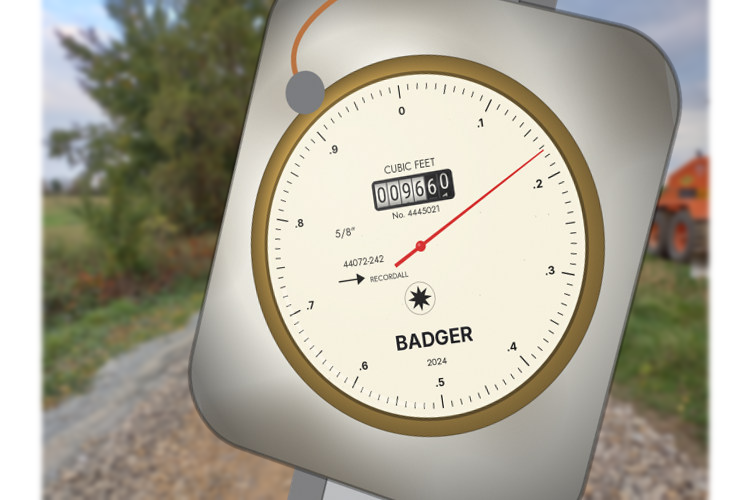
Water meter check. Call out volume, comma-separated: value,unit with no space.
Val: 9660.17,ft³
